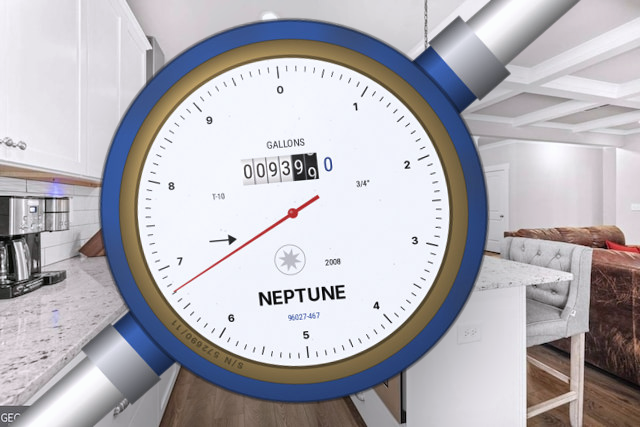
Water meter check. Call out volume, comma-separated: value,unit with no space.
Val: 93986.7,gal
